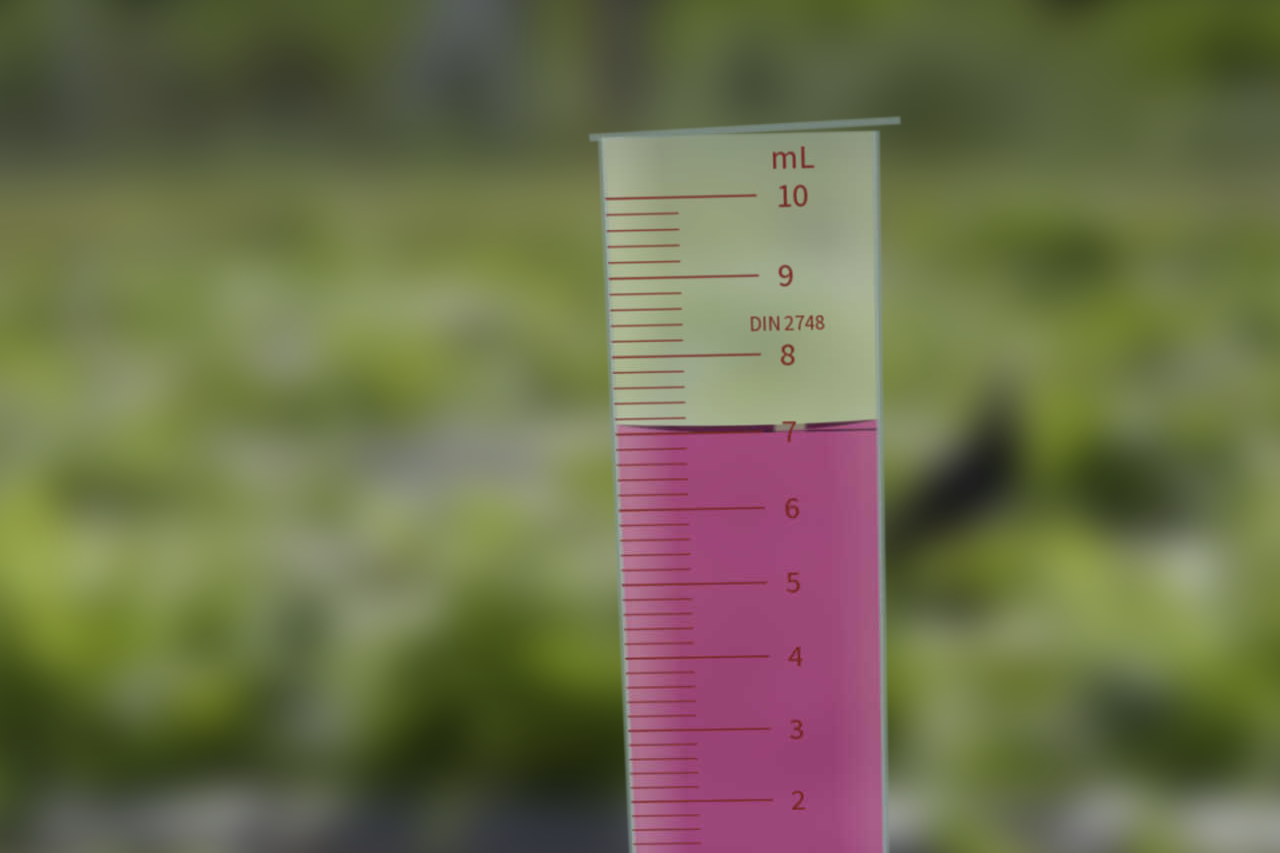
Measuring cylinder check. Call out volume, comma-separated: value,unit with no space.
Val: 7,mL
